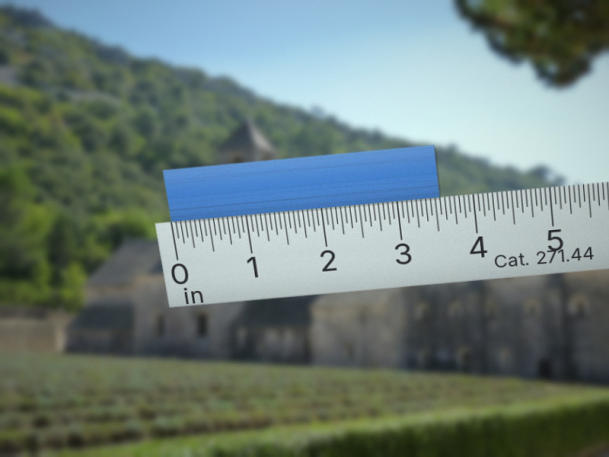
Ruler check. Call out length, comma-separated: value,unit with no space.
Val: 3.5625,in
